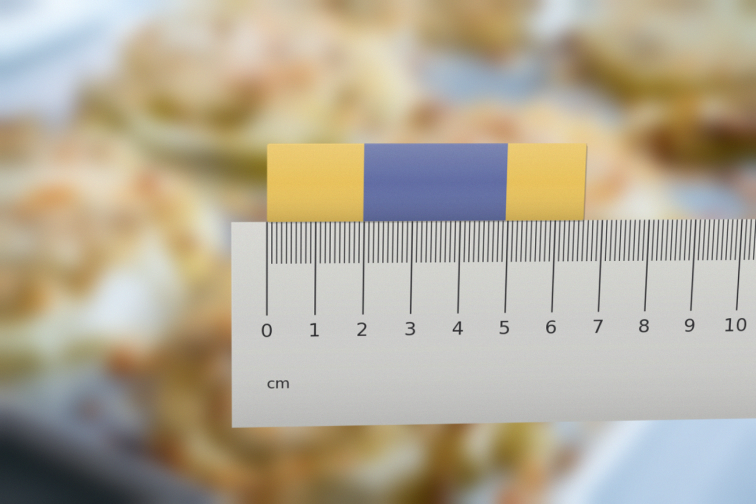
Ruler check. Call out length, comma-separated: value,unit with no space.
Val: 6.6,cm
